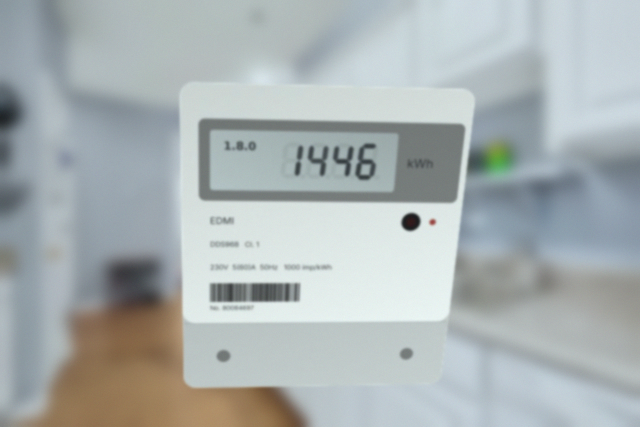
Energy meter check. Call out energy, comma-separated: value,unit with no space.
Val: 1446,kWh
